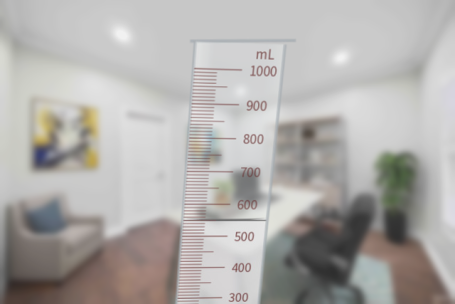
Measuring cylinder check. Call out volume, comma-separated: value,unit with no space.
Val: 550,mL
